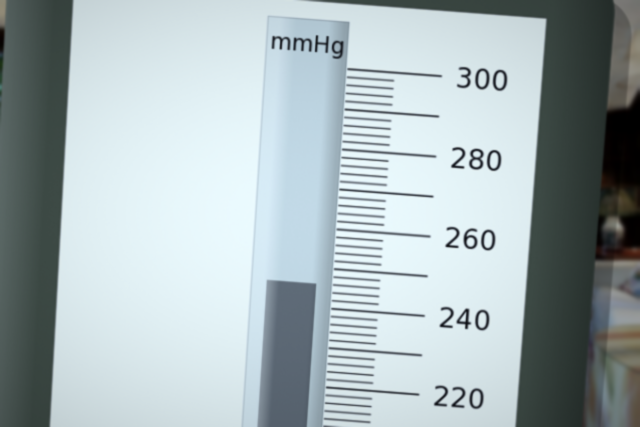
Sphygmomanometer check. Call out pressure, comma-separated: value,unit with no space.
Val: 246,mmHg
